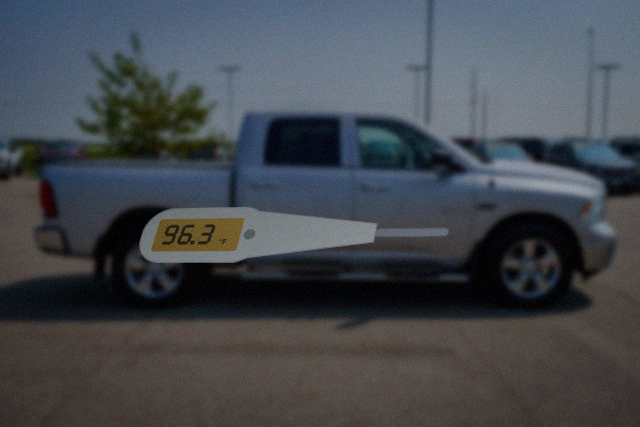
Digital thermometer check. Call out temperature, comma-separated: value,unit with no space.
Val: 96.3,°F
